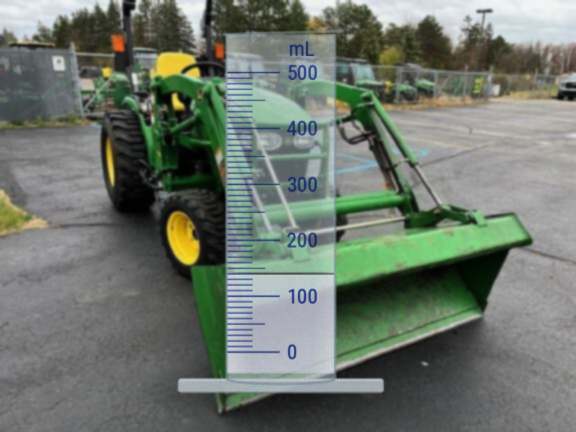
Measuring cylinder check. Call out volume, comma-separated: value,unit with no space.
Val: 140,mL
